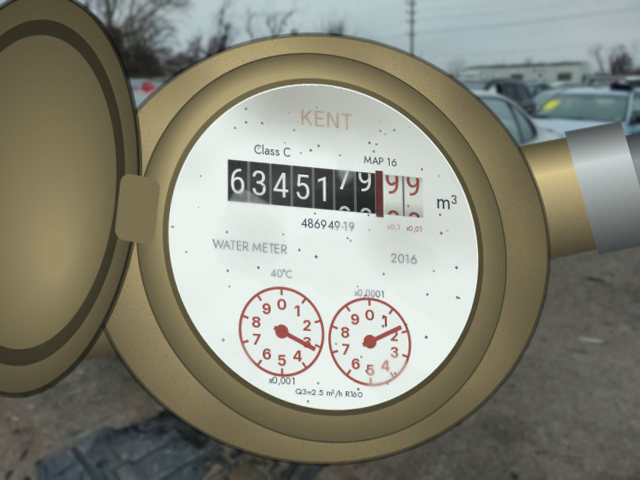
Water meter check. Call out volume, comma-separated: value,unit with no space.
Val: 6345179.9931,m³
